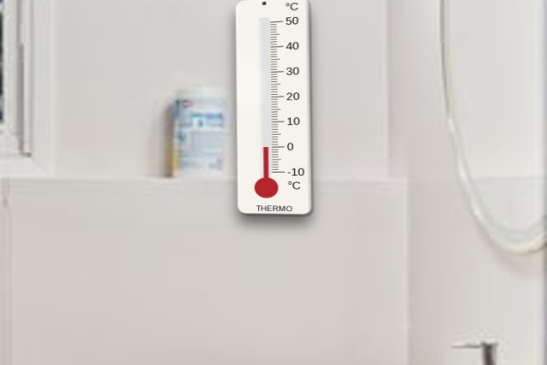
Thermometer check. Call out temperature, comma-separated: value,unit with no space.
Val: 0,°C
